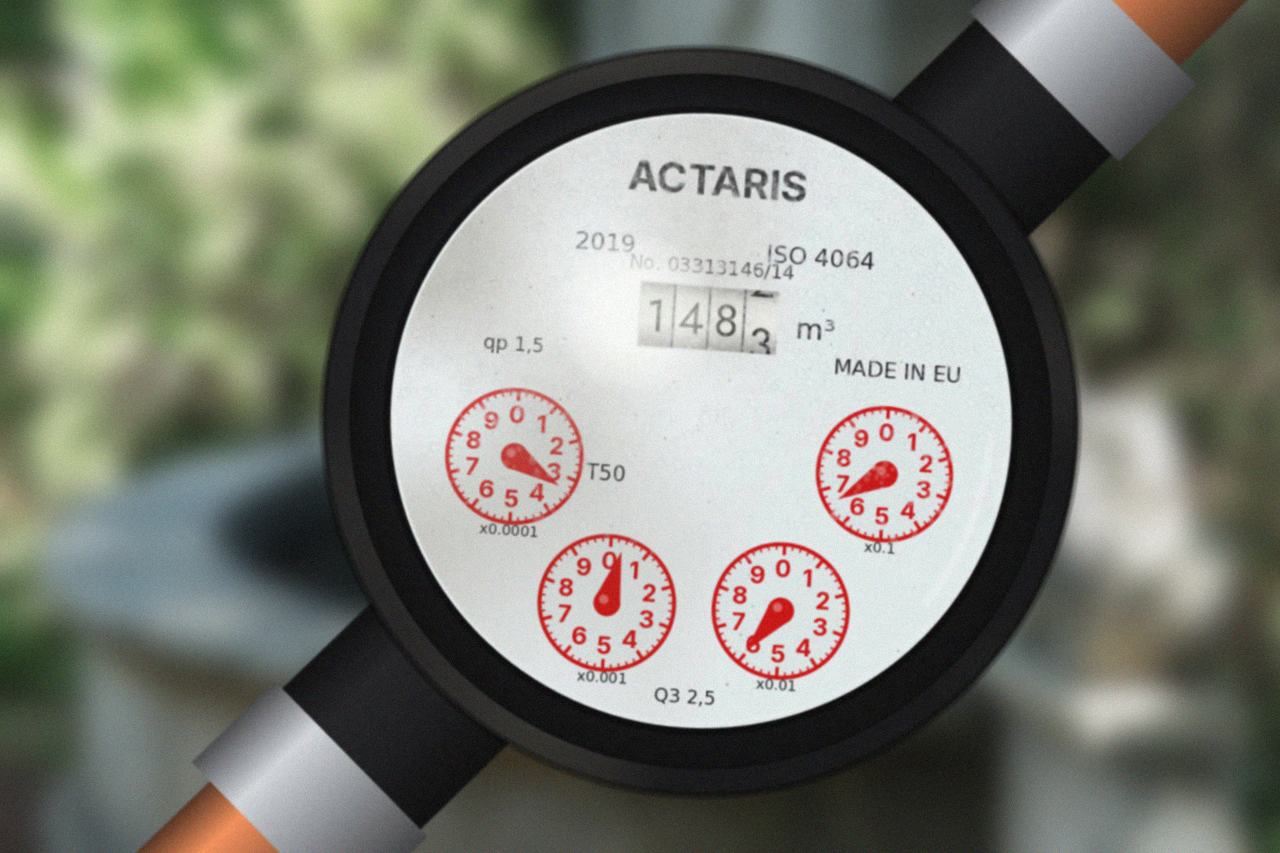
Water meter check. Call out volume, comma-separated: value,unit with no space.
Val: 1482.6603,m³
